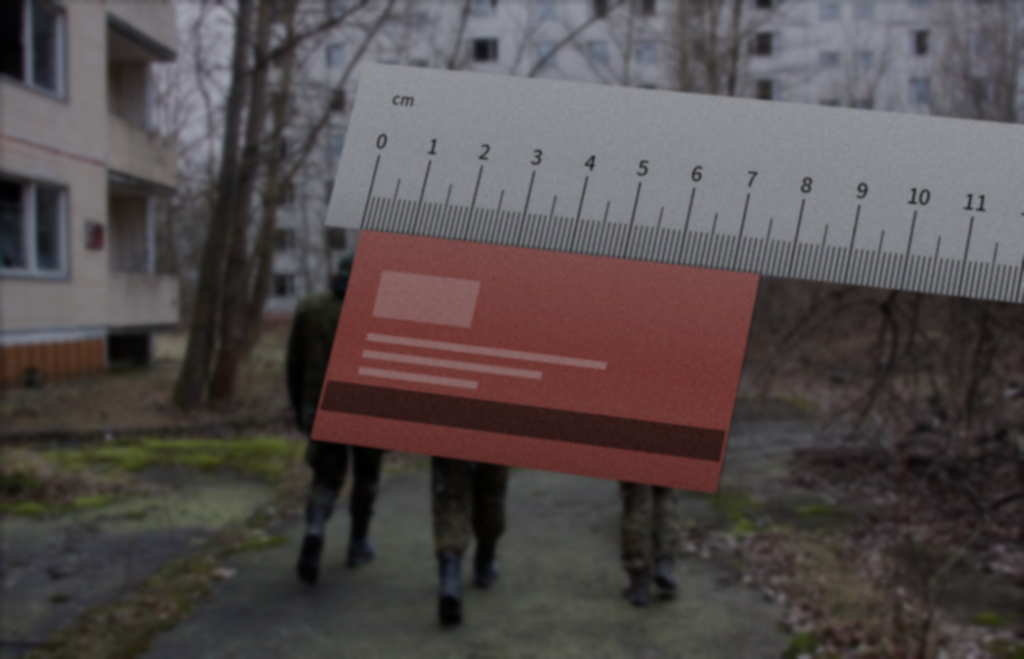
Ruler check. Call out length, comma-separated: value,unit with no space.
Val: 7.5,cm
